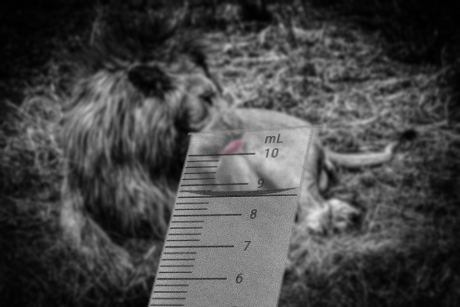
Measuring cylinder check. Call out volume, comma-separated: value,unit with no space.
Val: 8.6,mL
